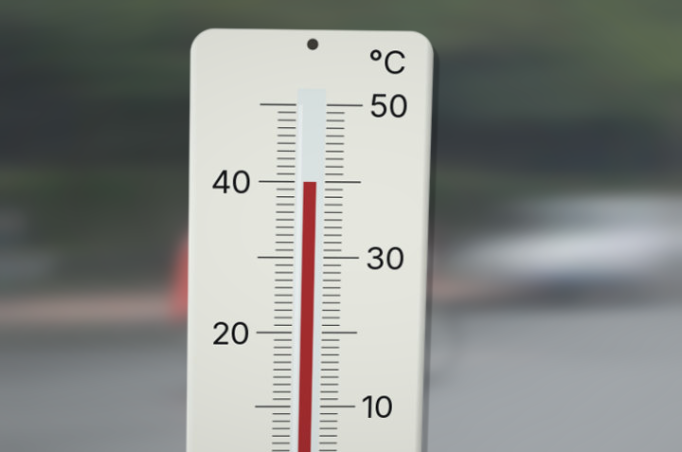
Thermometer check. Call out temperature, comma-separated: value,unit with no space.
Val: 40,°C
